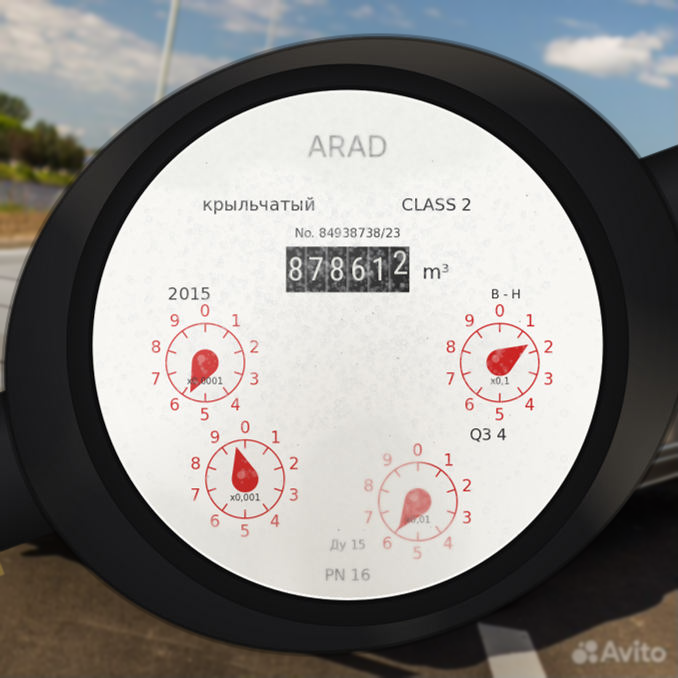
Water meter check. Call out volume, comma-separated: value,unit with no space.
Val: 878612.1595,m³
